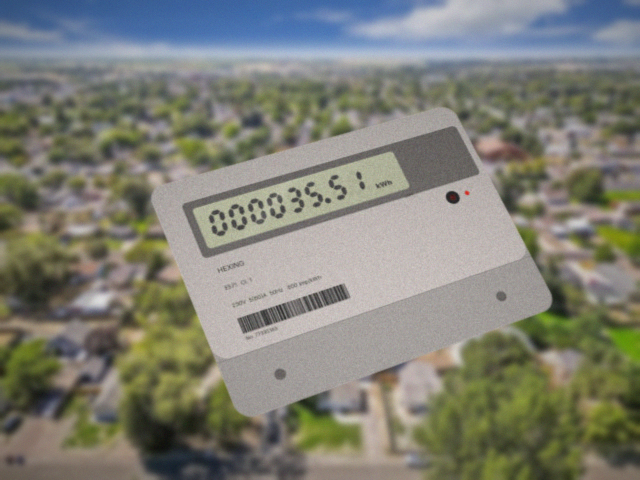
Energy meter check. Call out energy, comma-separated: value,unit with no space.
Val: 35.51,kWh
